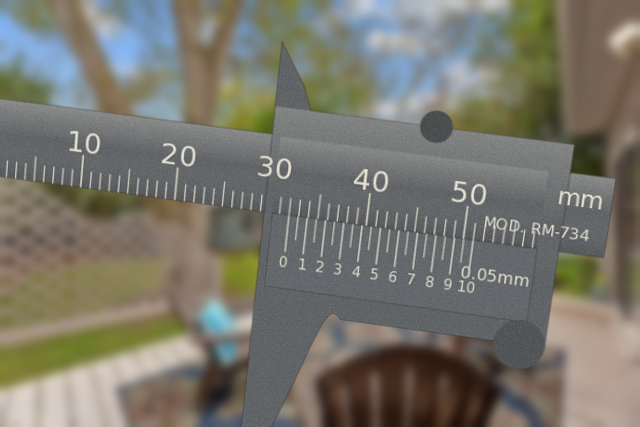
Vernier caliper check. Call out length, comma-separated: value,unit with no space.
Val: 32.0,mm
